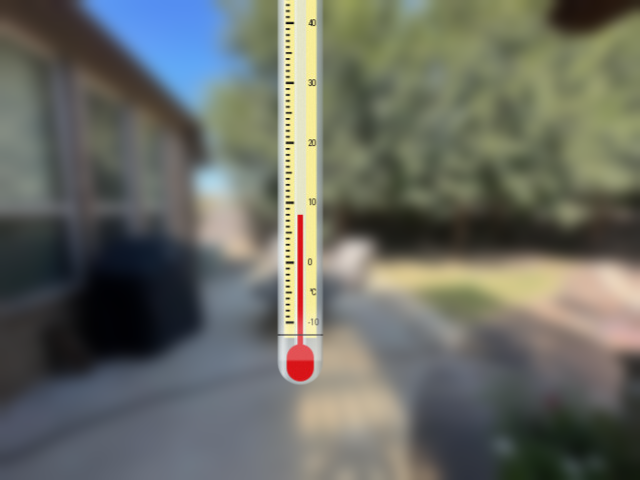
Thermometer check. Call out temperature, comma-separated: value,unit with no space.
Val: 8,°C
